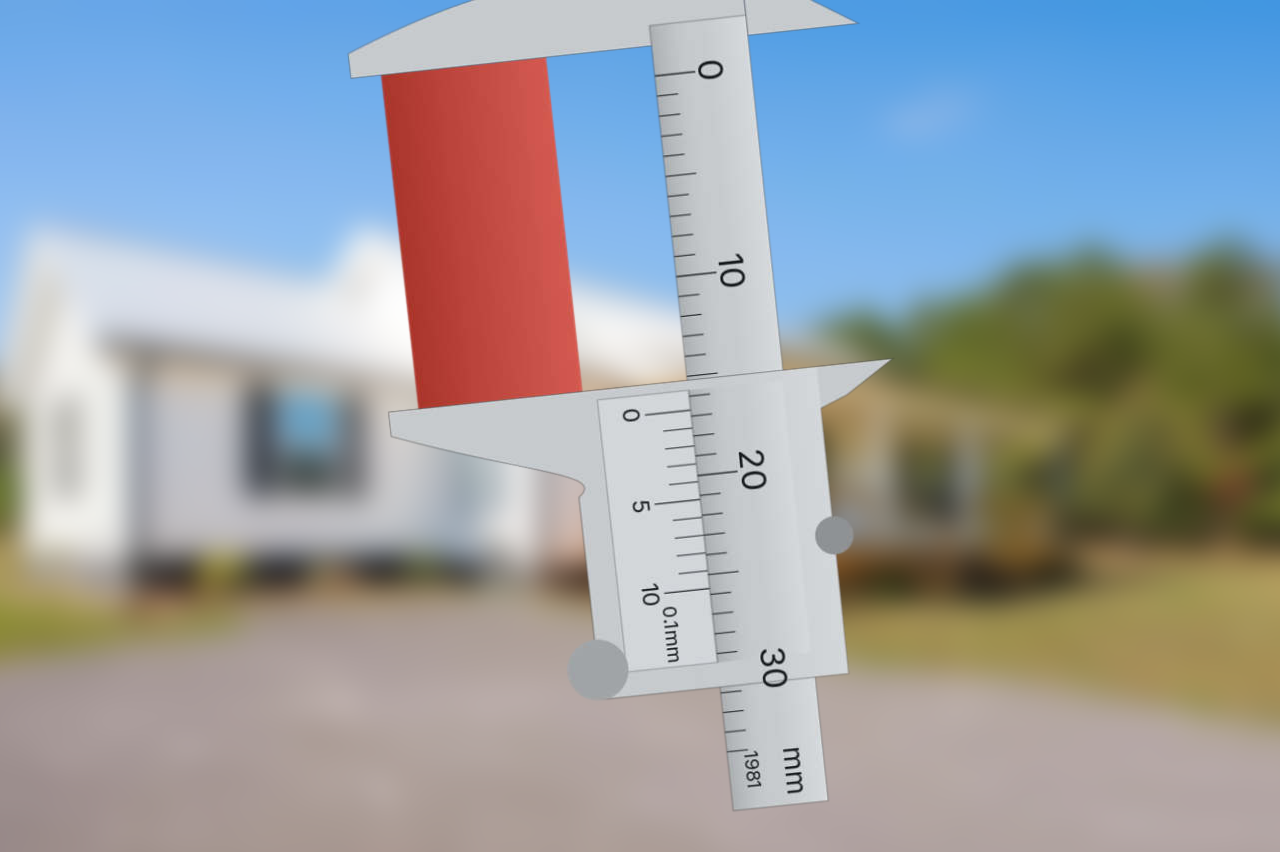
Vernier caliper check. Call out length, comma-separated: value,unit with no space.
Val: 16.7,mm
